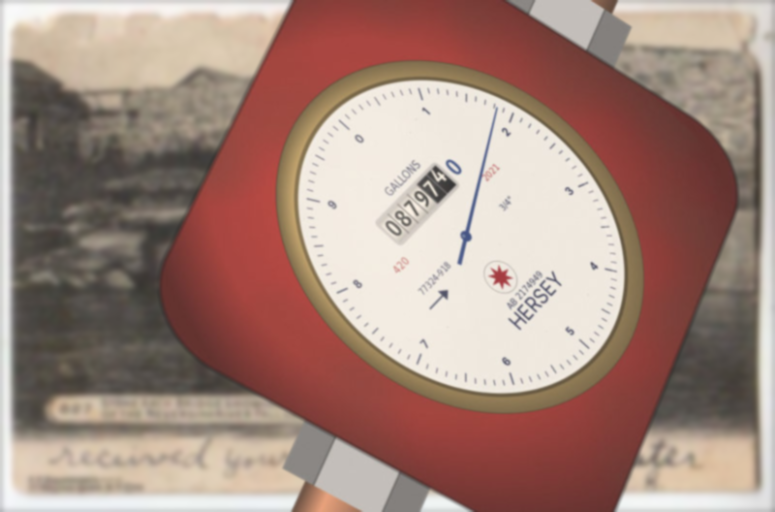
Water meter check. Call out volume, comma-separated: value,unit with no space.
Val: 879741.8,gal
